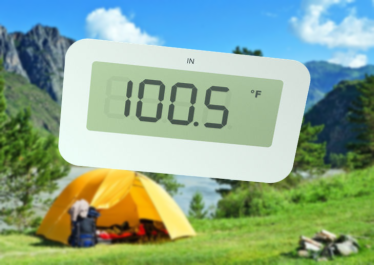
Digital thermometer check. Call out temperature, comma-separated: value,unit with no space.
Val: 100.5,°F
